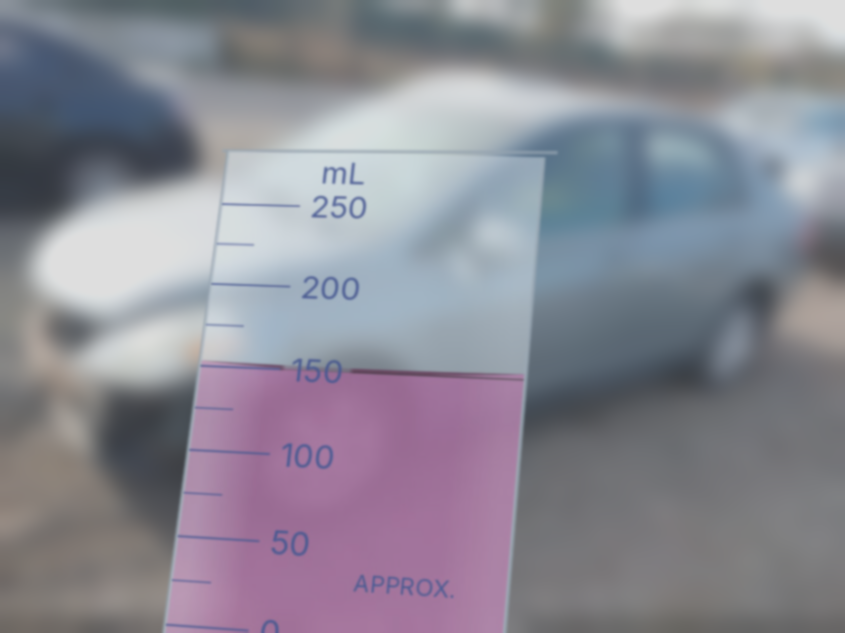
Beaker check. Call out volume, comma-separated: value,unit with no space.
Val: 150,mL
